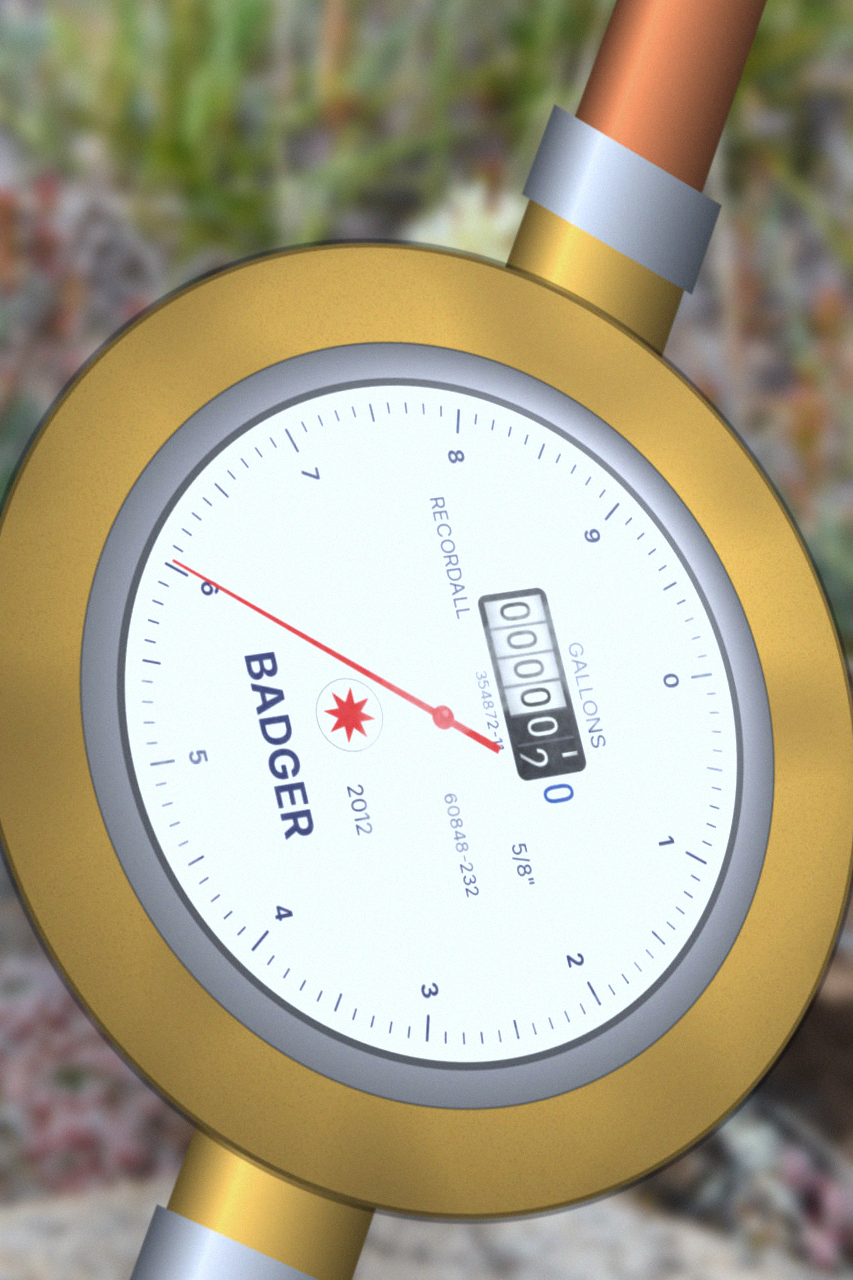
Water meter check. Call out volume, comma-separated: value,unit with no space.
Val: 16.0,gal
